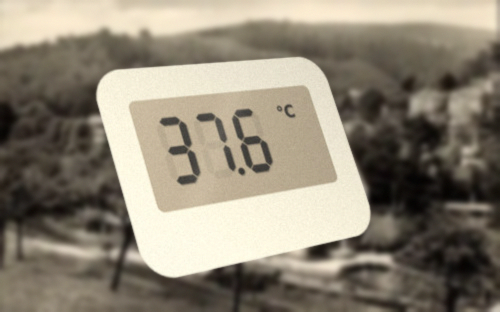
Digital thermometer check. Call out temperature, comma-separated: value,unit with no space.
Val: 37.6,°C
